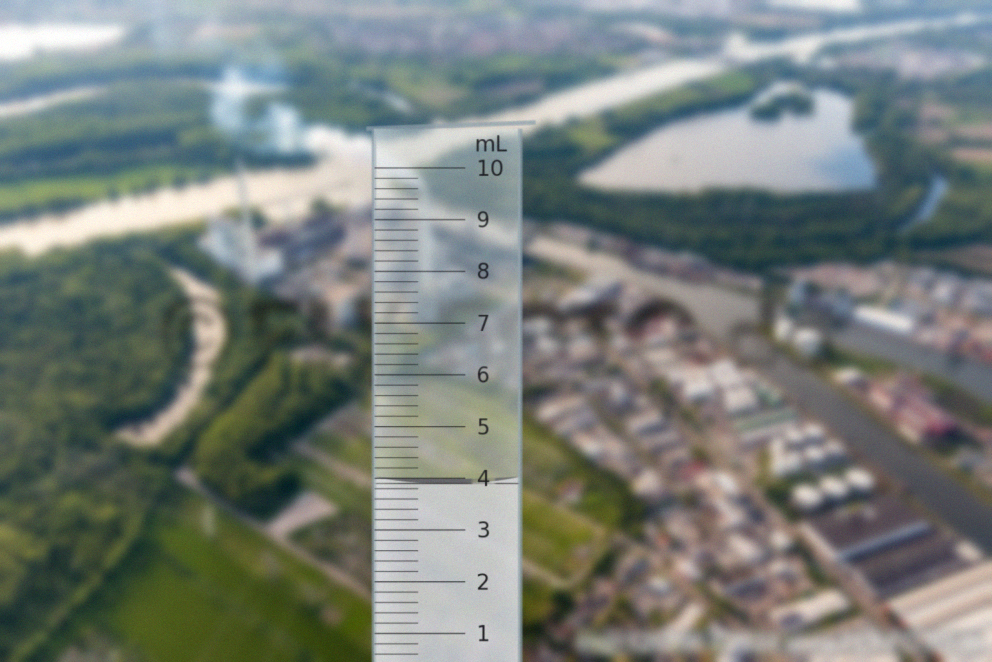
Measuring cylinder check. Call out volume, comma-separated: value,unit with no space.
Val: 3.9,mL
